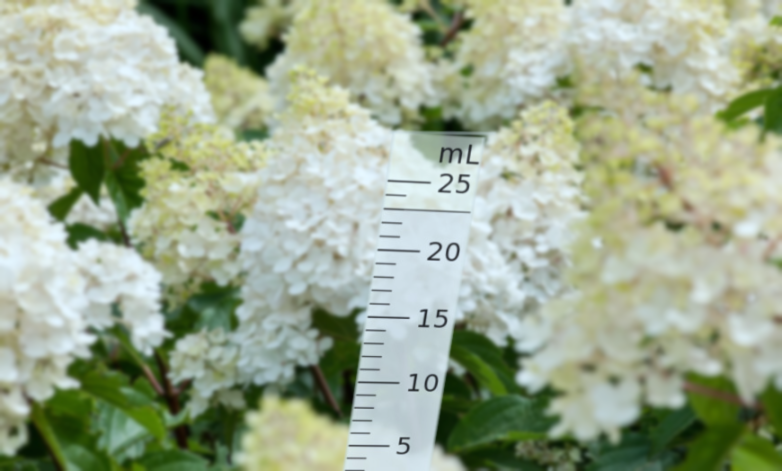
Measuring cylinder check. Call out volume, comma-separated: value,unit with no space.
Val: 23,mL
